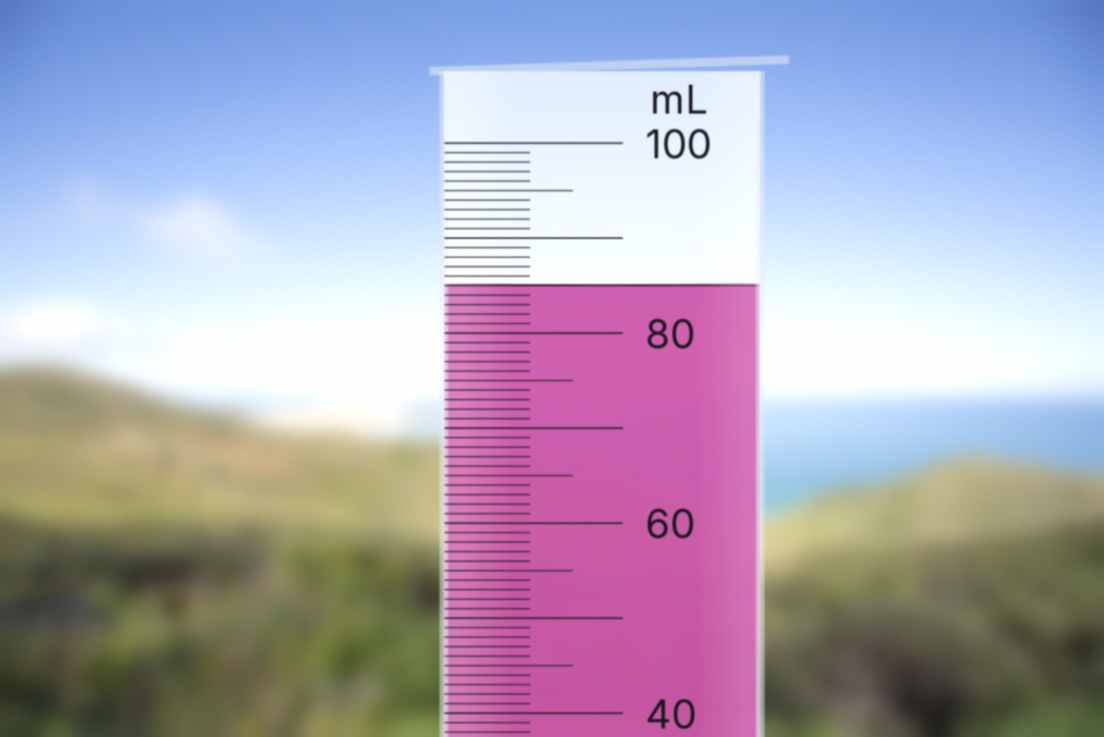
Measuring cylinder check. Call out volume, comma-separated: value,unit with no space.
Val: 85,mL
